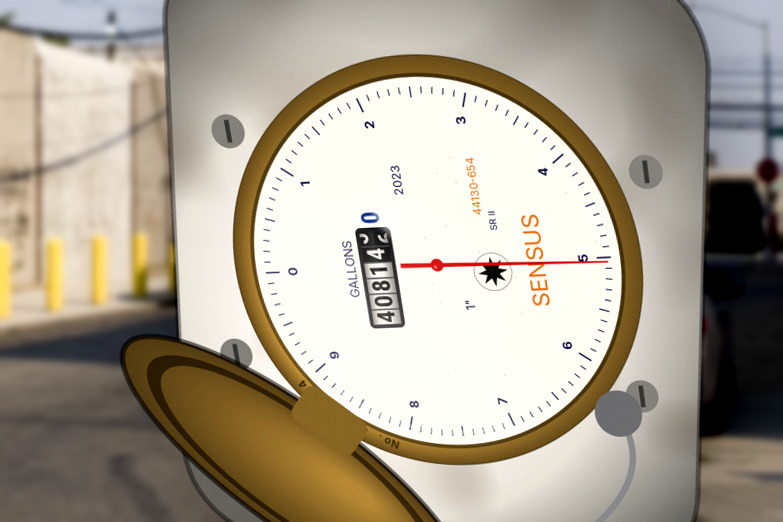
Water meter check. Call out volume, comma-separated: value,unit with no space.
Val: 4081455.0,gal
